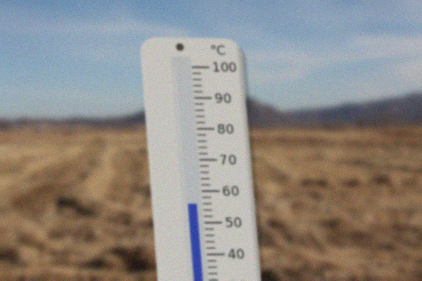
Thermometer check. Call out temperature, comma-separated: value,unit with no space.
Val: 56,°C
